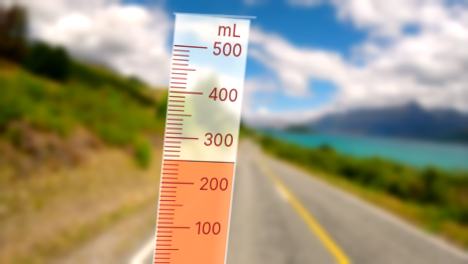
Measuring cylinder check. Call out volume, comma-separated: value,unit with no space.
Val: 250,mL
